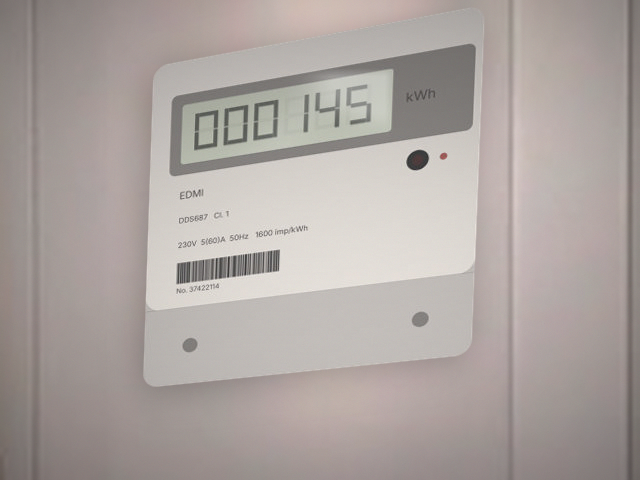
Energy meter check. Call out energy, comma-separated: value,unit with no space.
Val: 145,kWh
